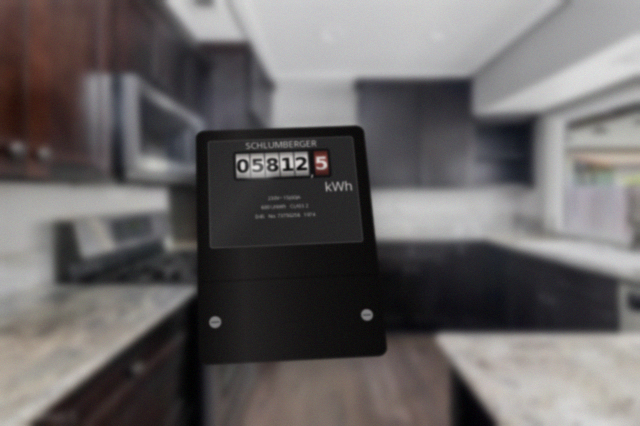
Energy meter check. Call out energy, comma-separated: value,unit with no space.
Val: 5812.5,kWh
